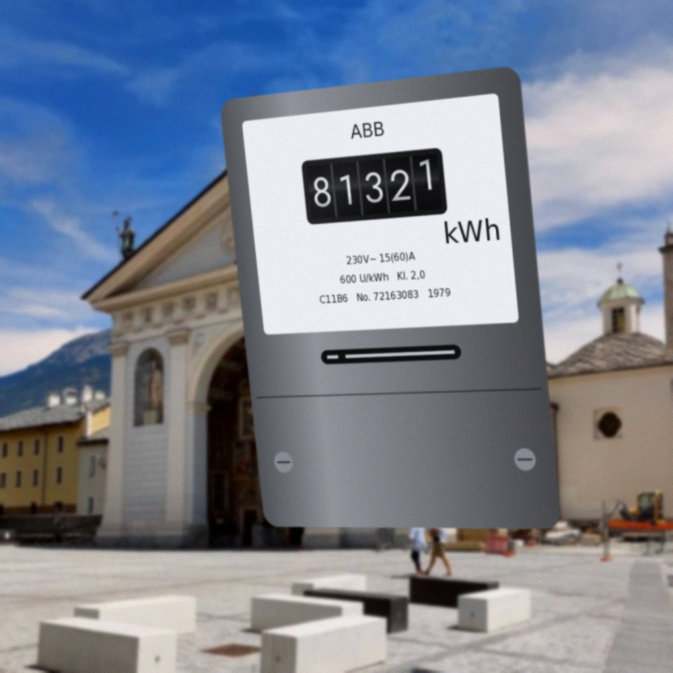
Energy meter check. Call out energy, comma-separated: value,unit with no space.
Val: 81321,kWh
